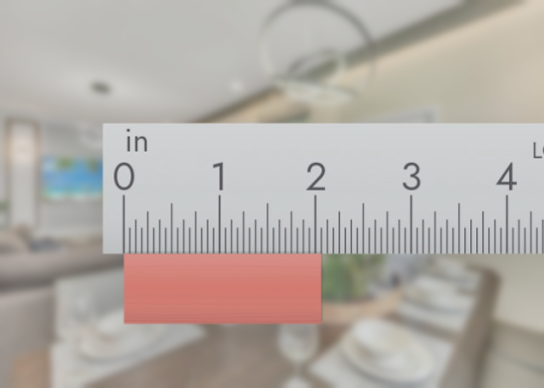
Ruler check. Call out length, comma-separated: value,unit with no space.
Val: 2.0625,in
